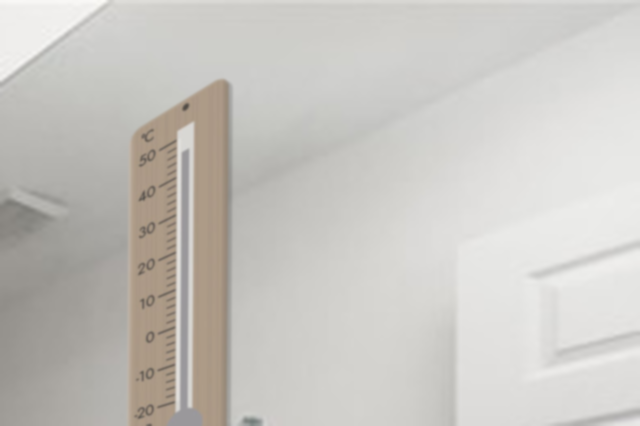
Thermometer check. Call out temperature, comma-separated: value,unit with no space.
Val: 46,°C
